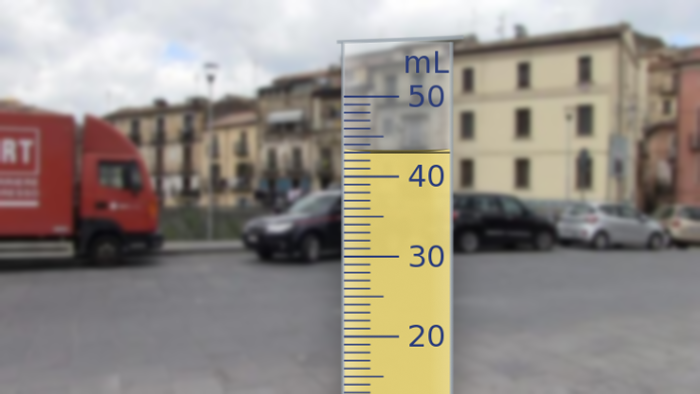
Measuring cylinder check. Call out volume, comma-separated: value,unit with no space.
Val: 43,mL
